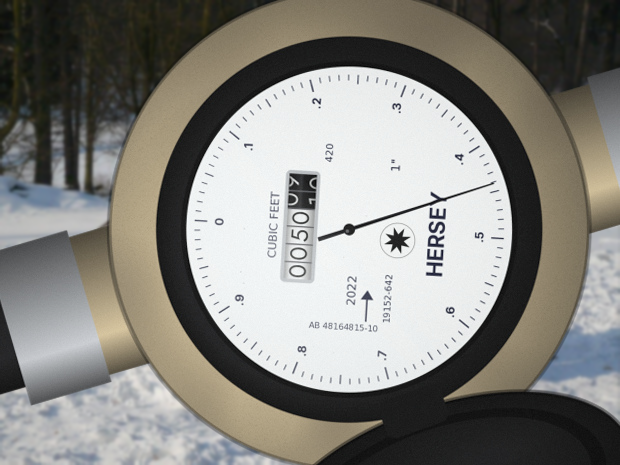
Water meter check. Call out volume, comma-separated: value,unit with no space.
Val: 5009.44,ft³
